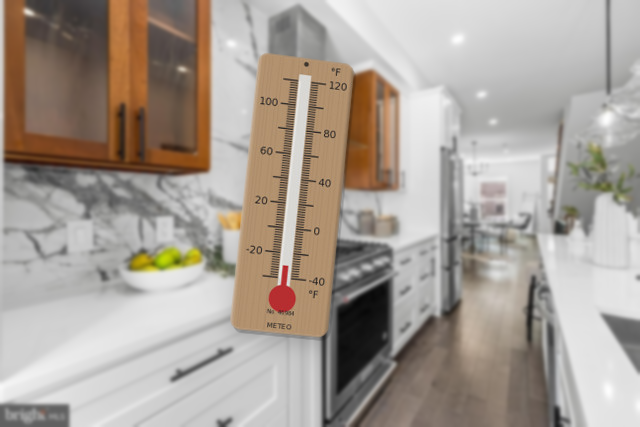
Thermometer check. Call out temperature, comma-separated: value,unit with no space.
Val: -30,°F
